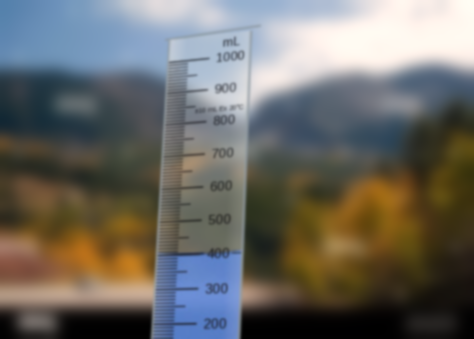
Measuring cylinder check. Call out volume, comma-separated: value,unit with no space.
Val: 400,mL
